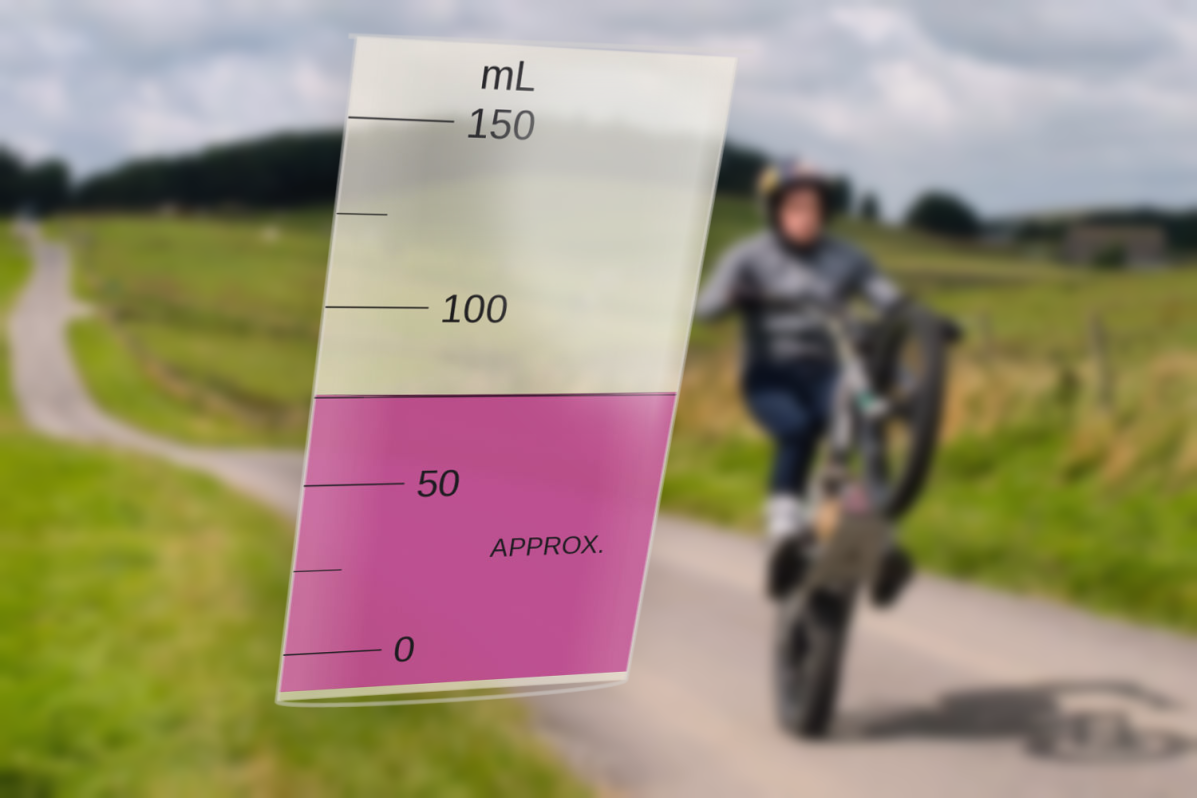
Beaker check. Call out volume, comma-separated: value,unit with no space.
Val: 75,mL
